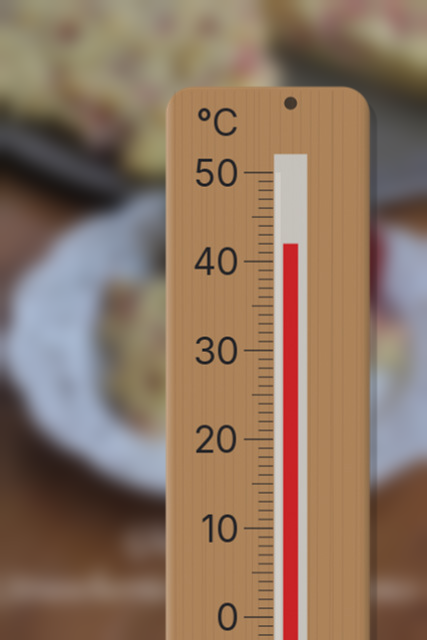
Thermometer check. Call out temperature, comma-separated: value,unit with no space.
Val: 42,°C
